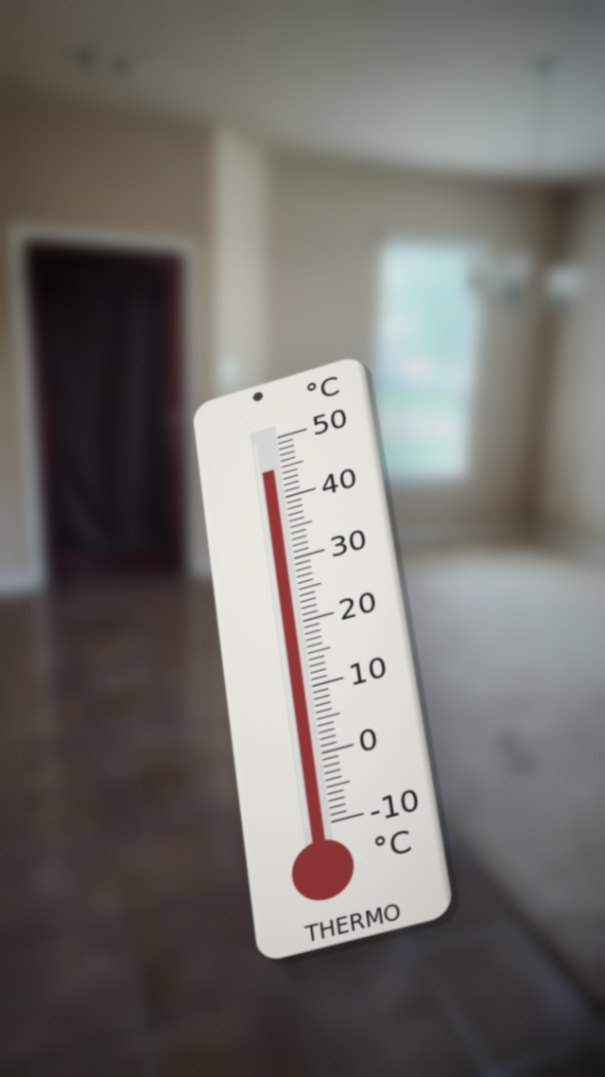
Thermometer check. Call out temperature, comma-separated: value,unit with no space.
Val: 45,°C
